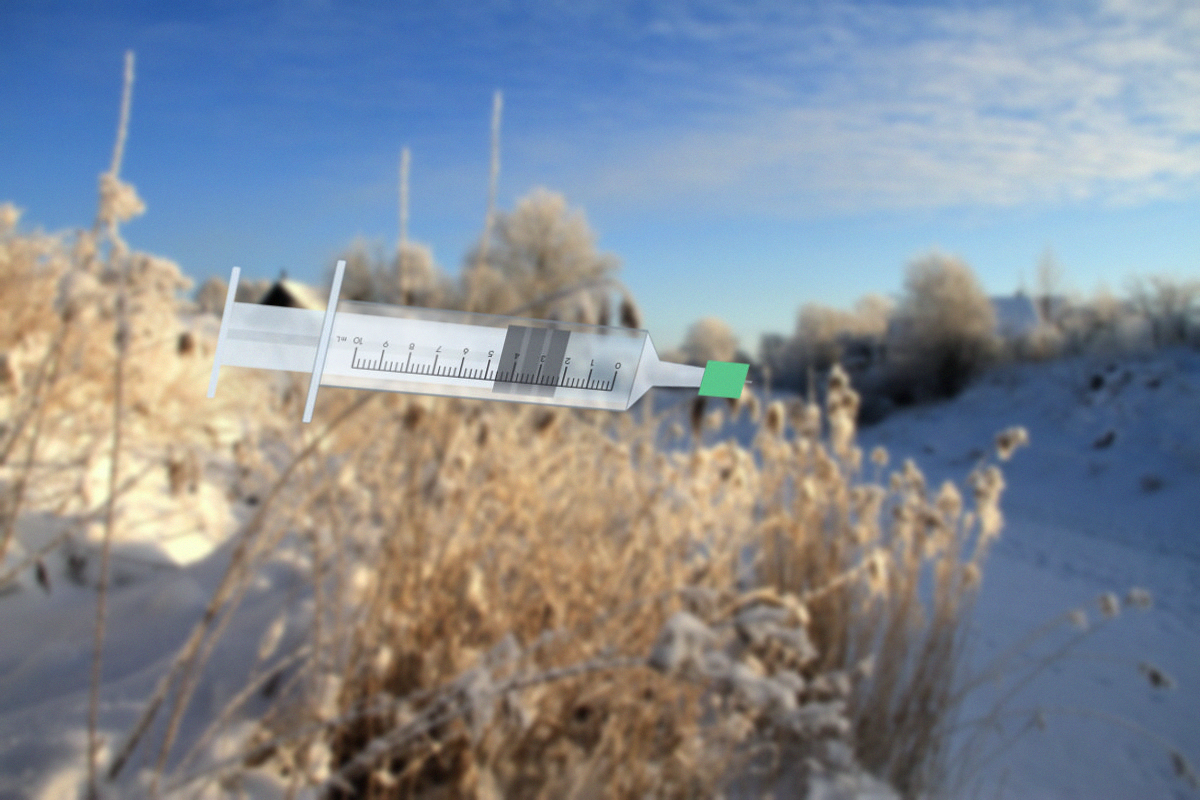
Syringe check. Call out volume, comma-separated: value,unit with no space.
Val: 2.2,mL
